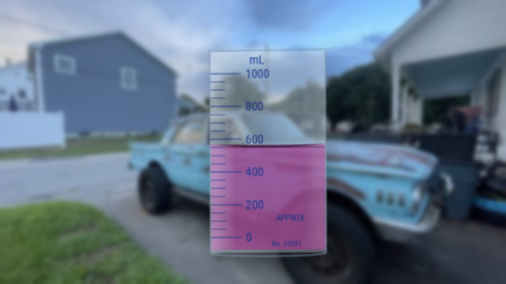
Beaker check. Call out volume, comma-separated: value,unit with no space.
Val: 550,mL
